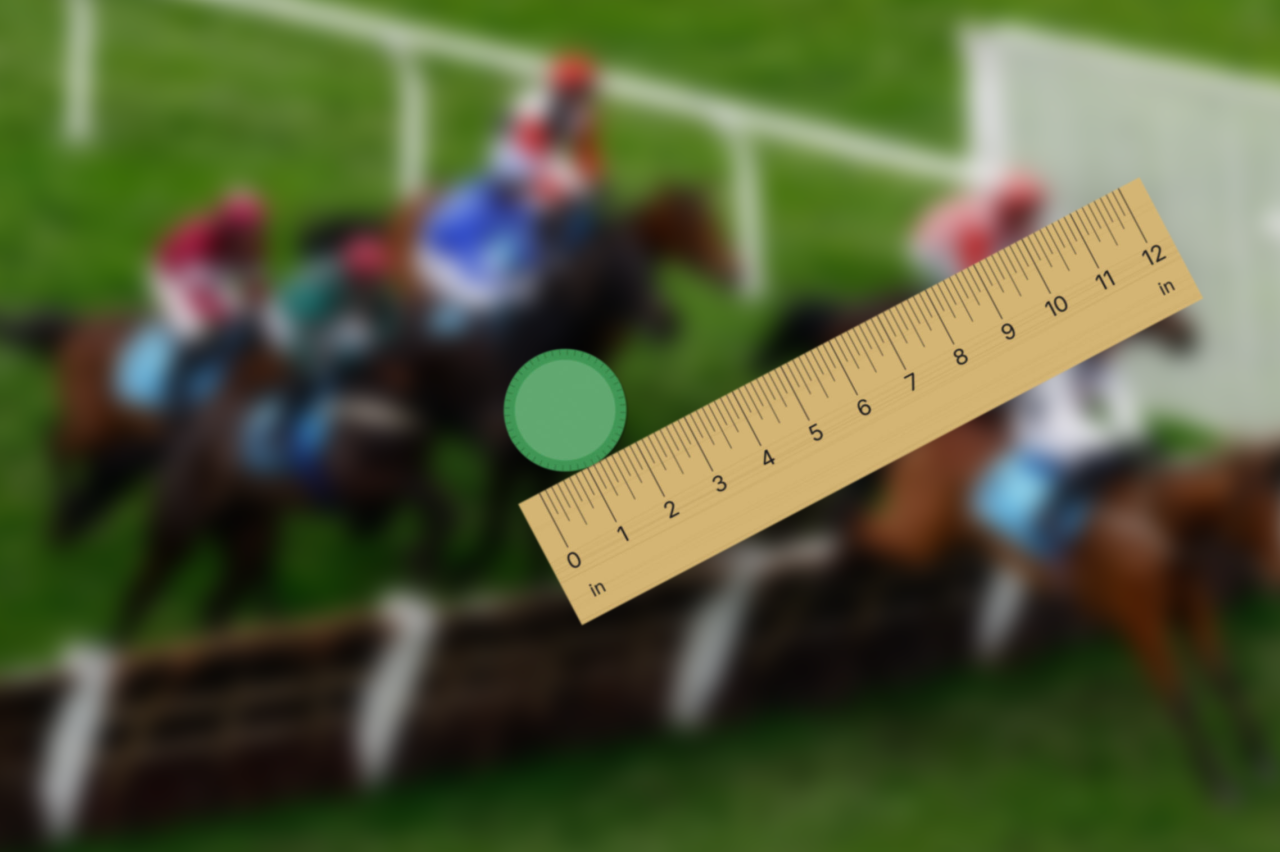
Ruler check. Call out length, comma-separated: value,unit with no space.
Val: 2.25,in
